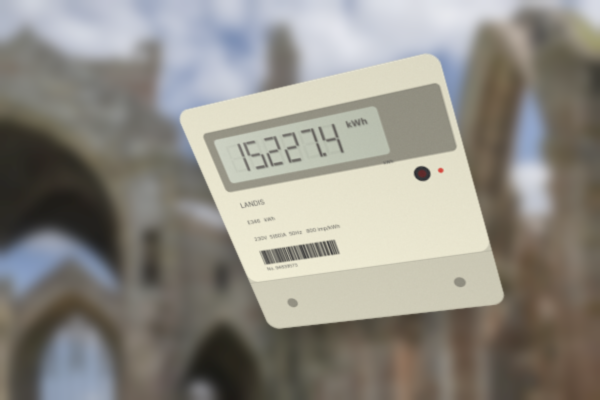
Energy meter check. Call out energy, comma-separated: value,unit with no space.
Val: 15227.4,kWh
